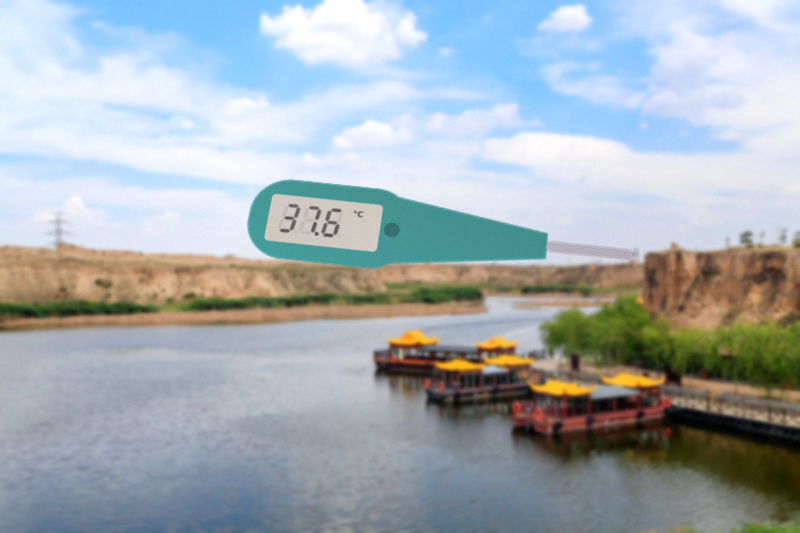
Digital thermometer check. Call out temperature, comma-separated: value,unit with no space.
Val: 37.6,°C
